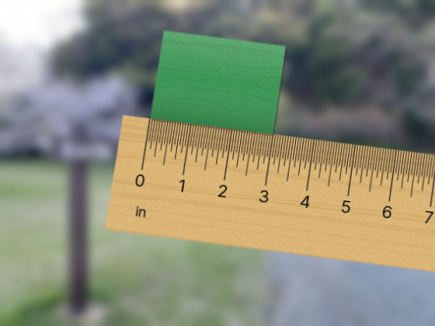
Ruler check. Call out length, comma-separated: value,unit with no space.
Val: 3,in
